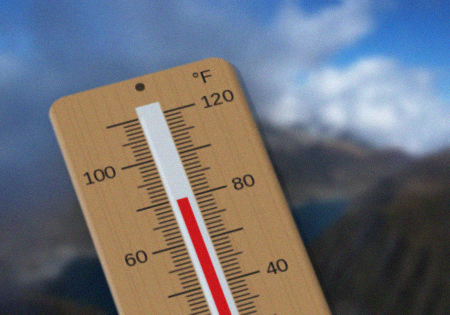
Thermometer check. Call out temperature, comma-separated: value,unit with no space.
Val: 80,°F
